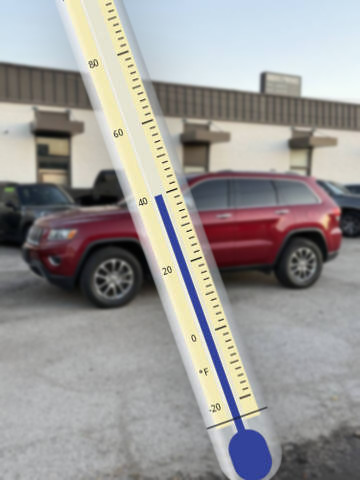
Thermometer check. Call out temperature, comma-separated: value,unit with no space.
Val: 40,°F
